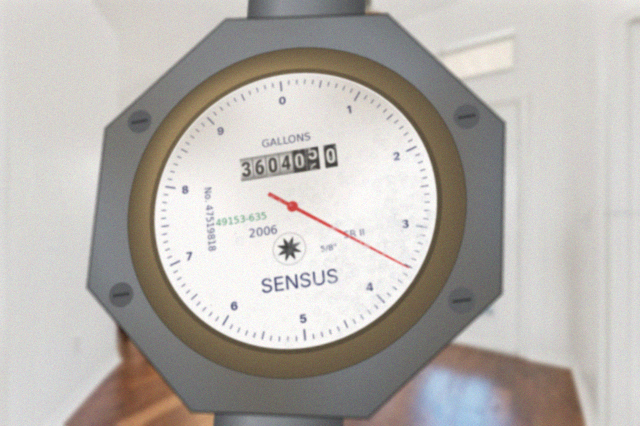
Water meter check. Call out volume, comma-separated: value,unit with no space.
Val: 3604053.5,gal
